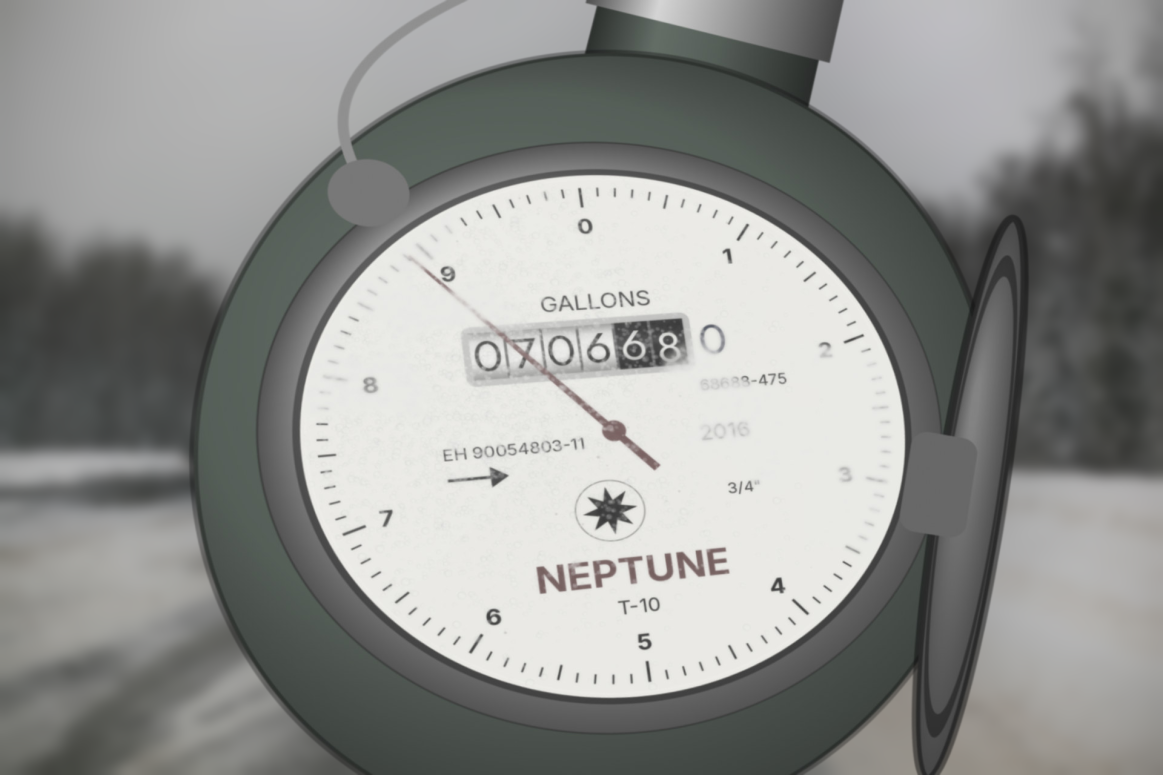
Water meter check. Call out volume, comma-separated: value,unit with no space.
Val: 706678.9,gal
